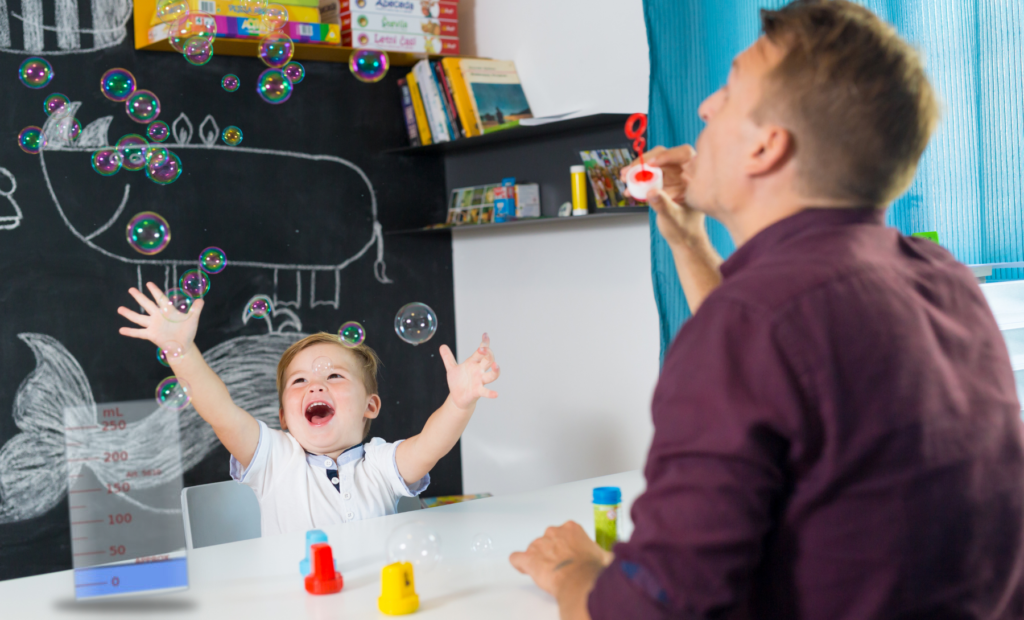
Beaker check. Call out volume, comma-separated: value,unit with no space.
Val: 25,mL
